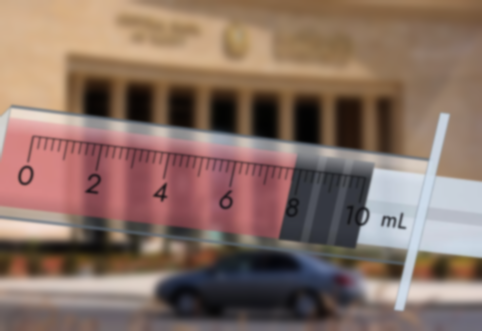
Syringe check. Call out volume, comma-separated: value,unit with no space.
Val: 7.8,mL
